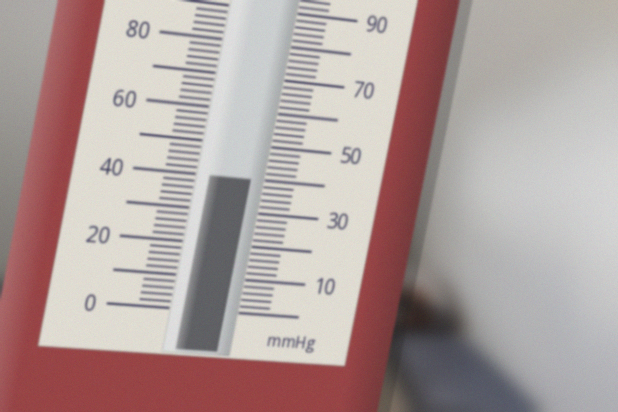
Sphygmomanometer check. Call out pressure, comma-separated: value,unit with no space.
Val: 40,mmHg
